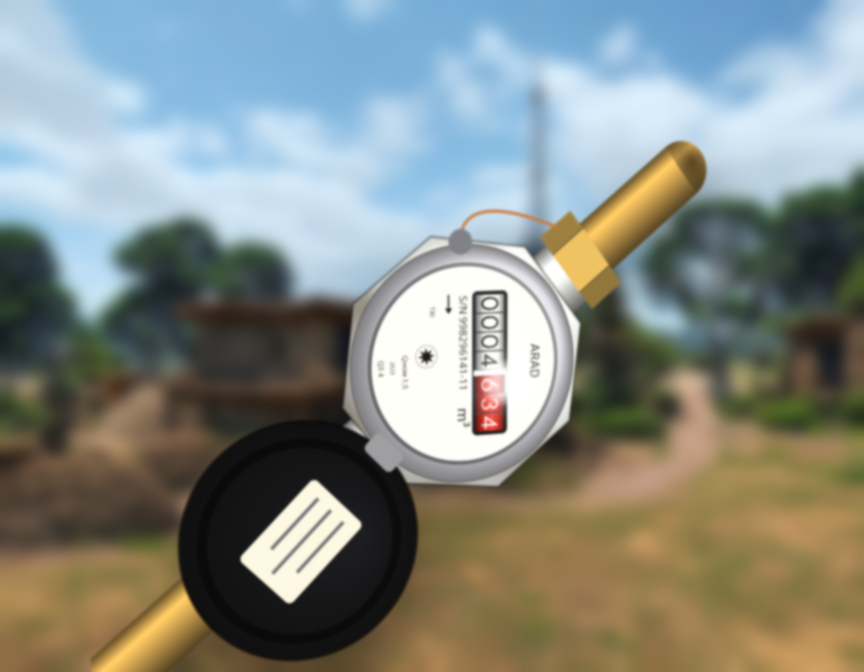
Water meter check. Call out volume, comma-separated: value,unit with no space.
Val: 4.634,m³
